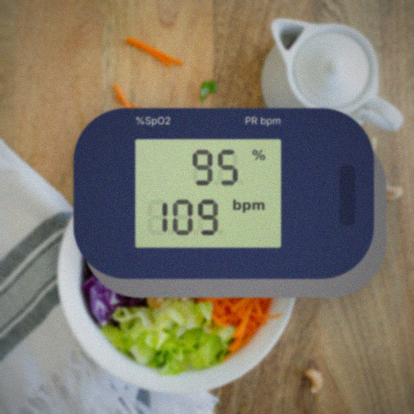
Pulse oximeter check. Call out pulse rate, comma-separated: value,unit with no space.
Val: 109,bpm
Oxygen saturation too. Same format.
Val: 95,%
